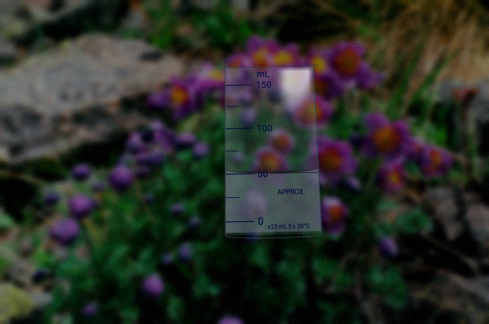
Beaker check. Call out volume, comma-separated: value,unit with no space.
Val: 50,mL
